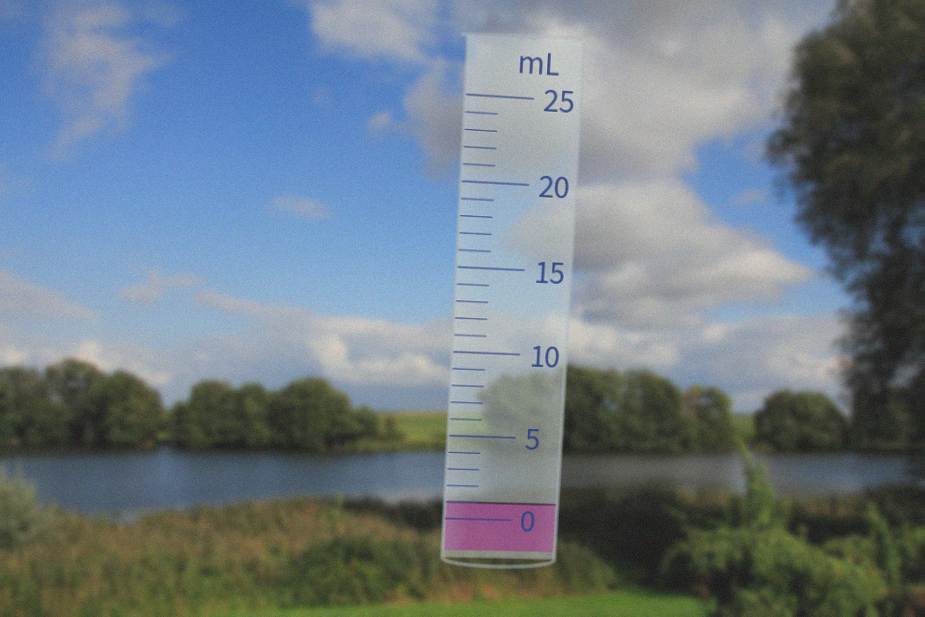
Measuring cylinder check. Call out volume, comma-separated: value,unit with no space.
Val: 1,mL
